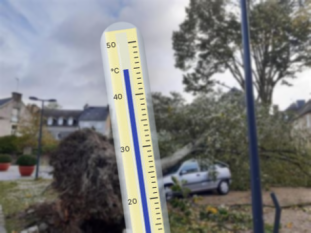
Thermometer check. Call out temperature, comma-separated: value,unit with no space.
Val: 45,°C
